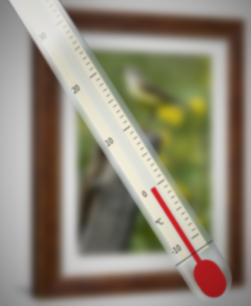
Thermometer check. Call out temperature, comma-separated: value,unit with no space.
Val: 0,°C
